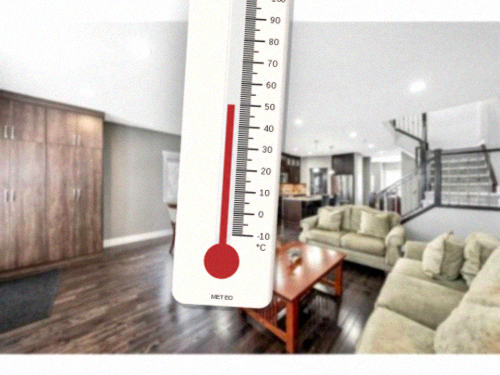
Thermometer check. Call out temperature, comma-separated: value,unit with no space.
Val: 50,°C
